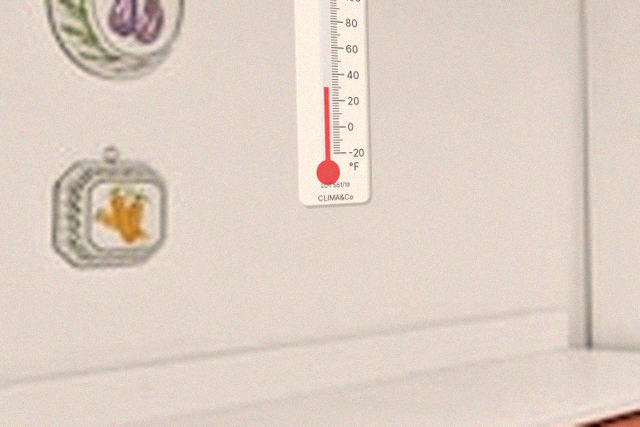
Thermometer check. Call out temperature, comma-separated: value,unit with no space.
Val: 30,°F
